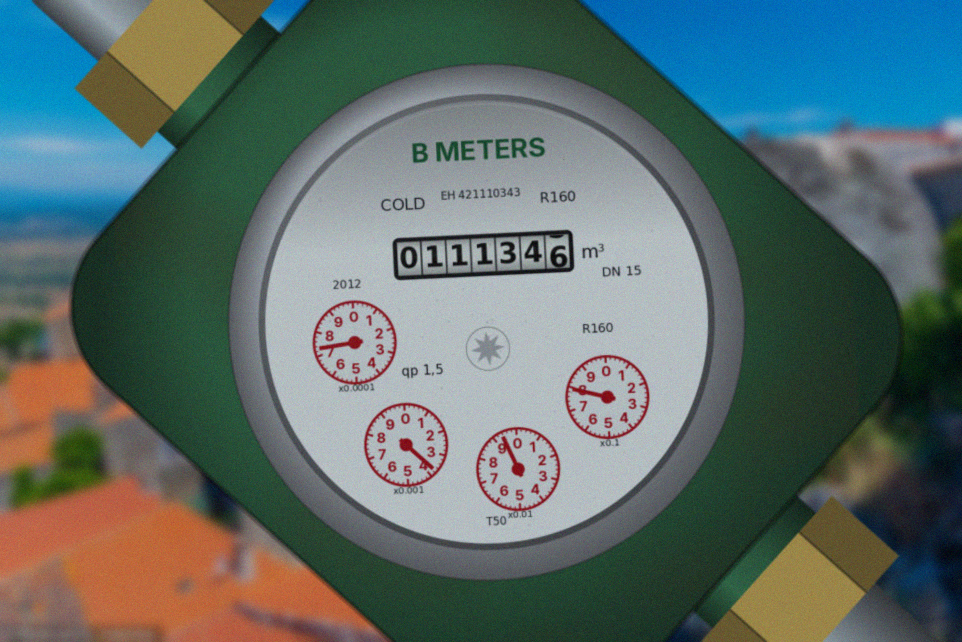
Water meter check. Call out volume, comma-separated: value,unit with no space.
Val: 111345.7937,m³
